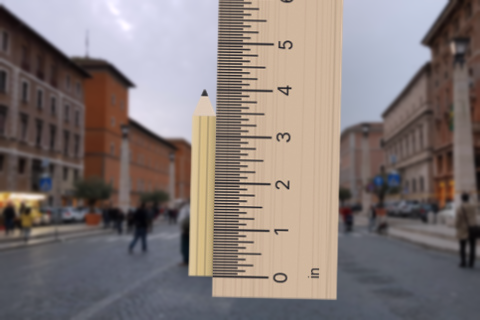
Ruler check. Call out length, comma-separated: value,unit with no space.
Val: 4,in
